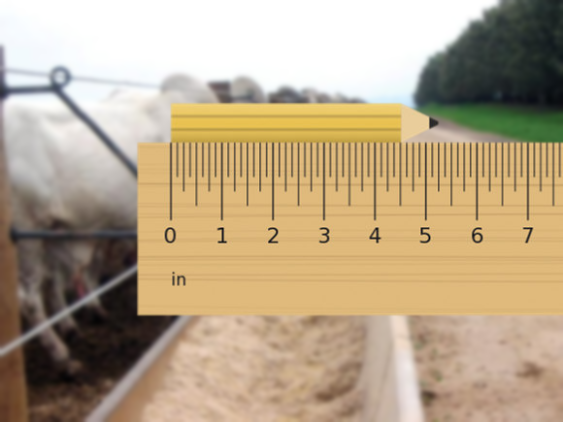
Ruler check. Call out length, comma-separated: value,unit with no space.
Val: 5.25,in
